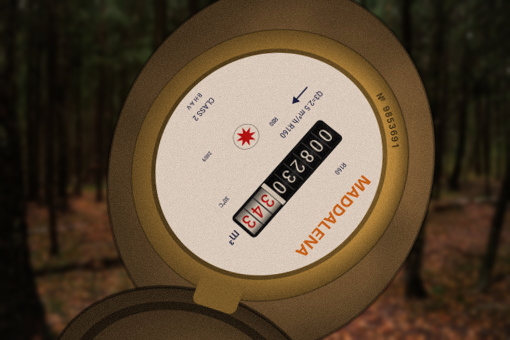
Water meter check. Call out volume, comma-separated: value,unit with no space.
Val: 8230.343,m³
